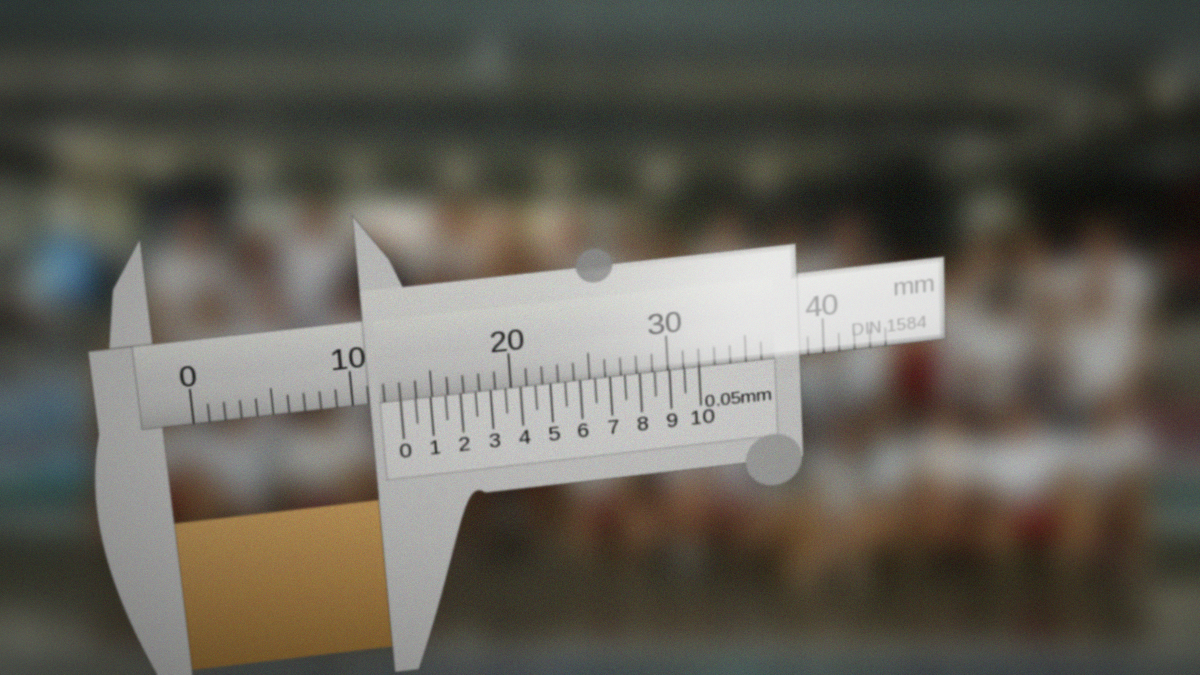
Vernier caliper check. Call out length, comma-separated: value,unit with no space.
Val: 13.0,mm
